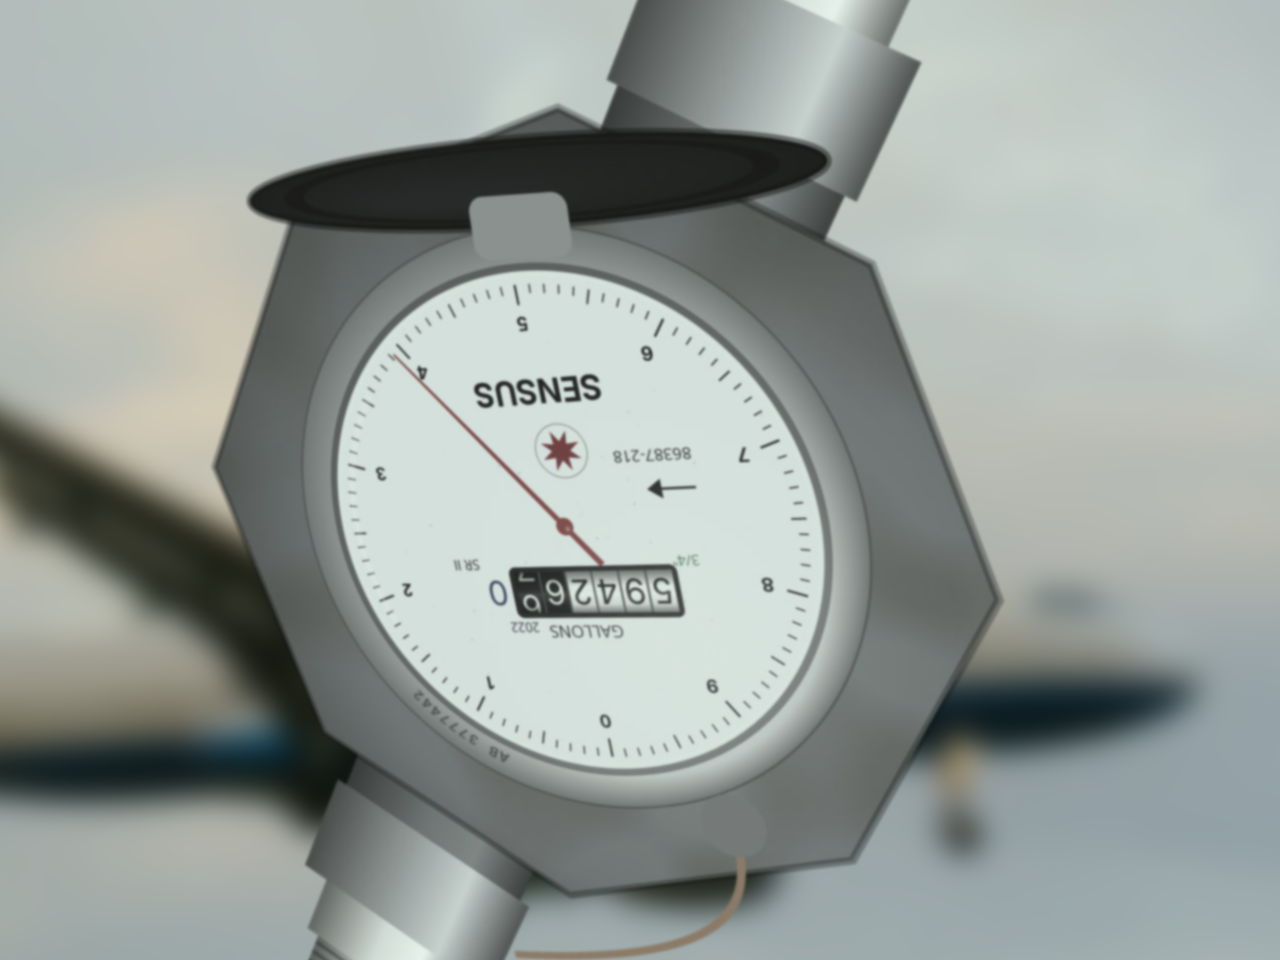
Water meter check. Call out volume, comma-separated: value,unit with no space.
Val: 5942663.9,gal
